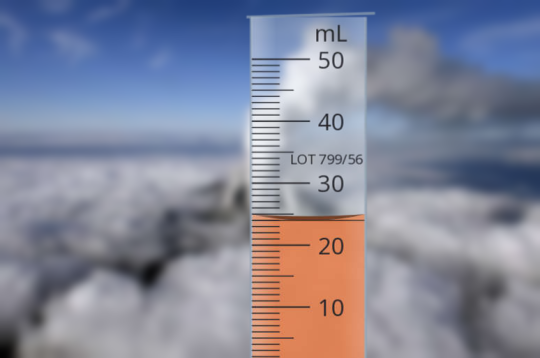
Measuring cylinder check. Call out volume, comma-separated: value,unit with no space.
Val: 24,mL
